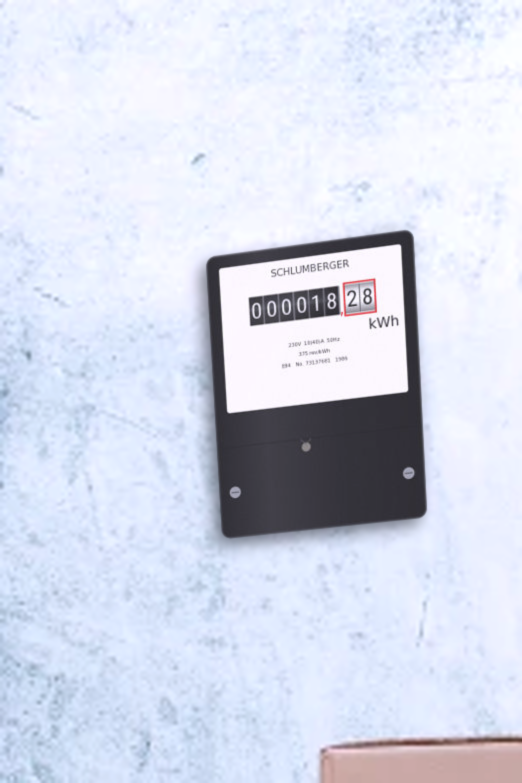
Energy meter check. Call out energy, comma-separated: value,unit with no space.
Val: 18.28,kWh
